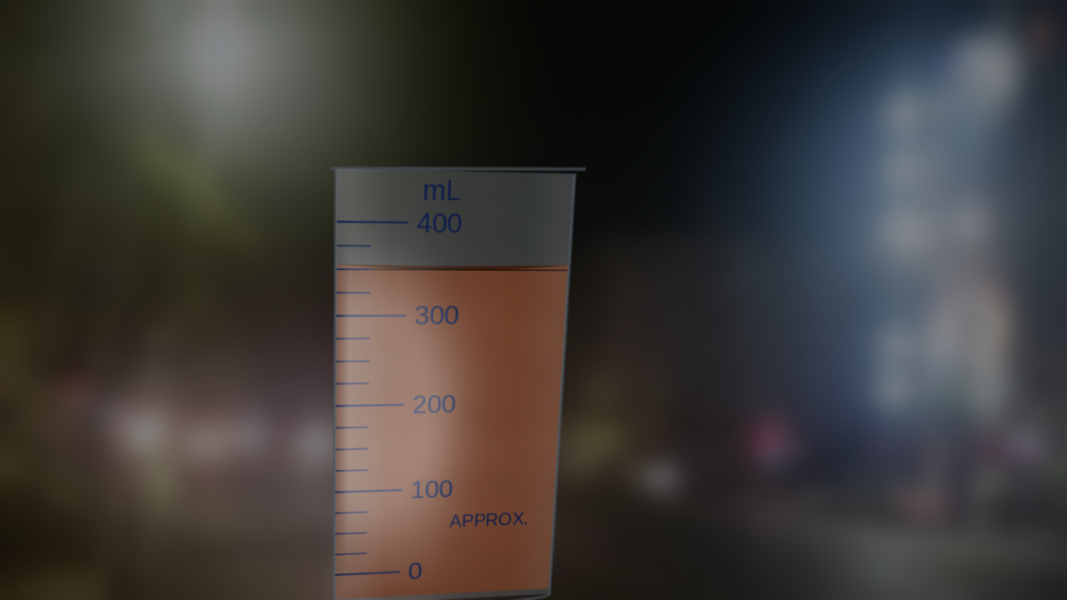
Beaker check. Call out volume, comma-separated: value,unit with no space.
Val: 350,mL
